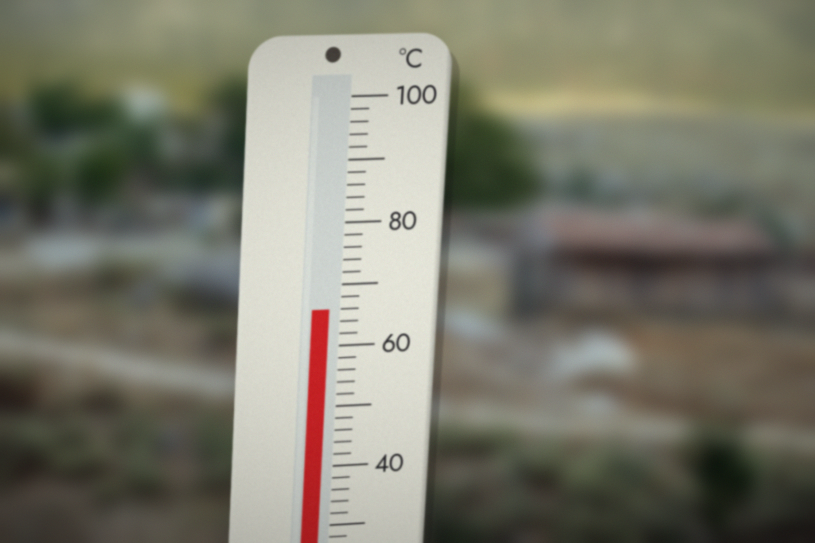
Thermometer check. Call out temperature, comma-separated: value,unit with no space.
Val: 66,°C
